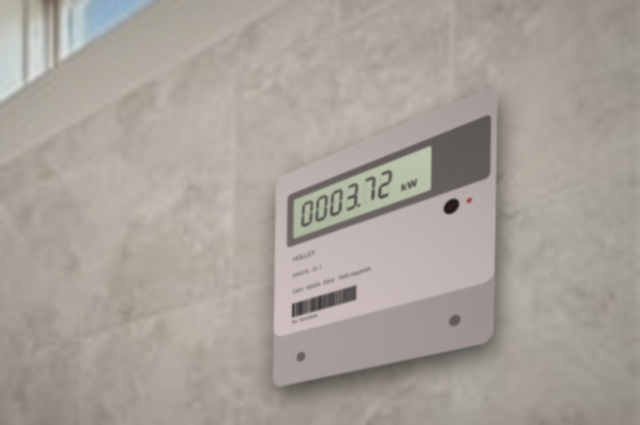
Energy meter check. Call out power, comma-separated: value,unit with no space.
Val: 3.72,kW
